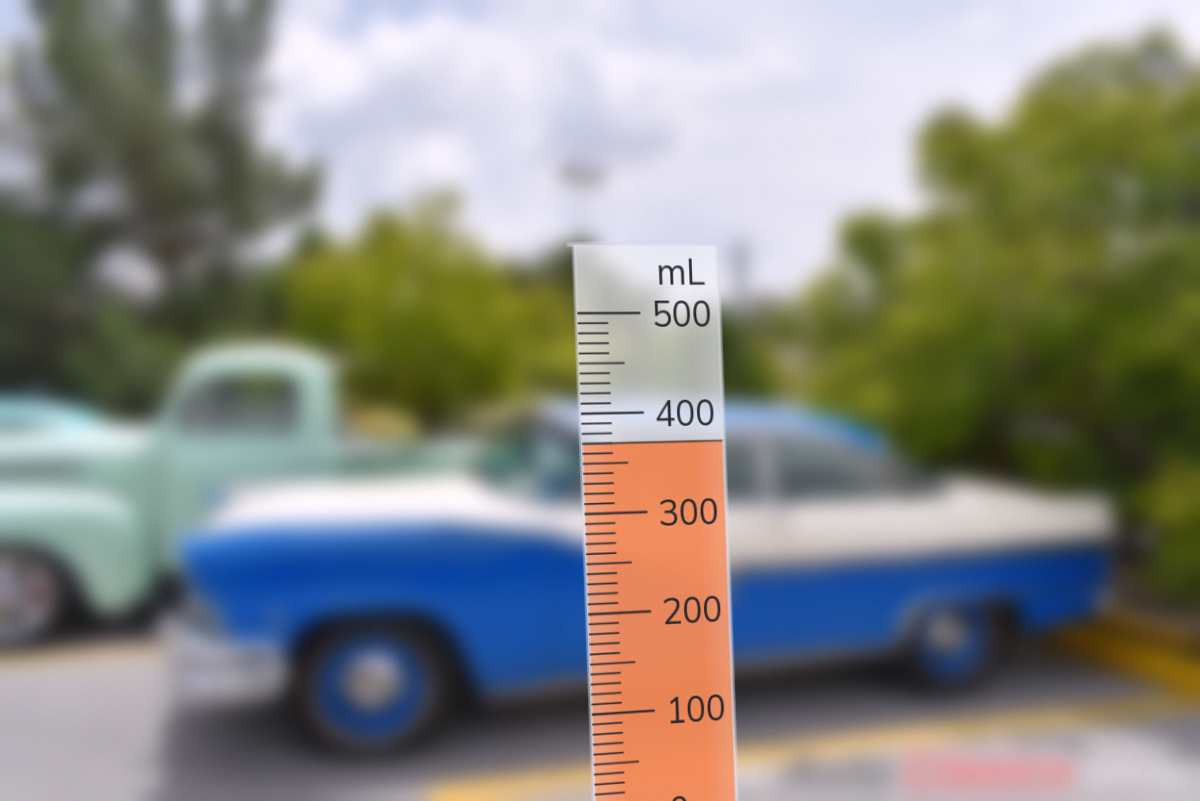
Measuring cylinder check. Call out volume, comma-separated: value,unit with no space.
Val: 370,mL
